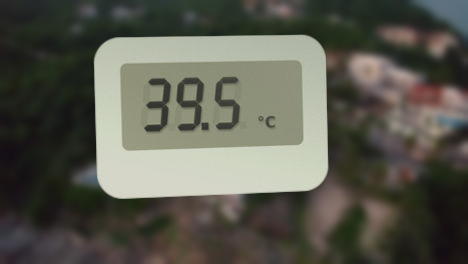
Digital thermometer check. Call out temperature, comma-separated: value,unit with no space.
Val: 39.5,°C
